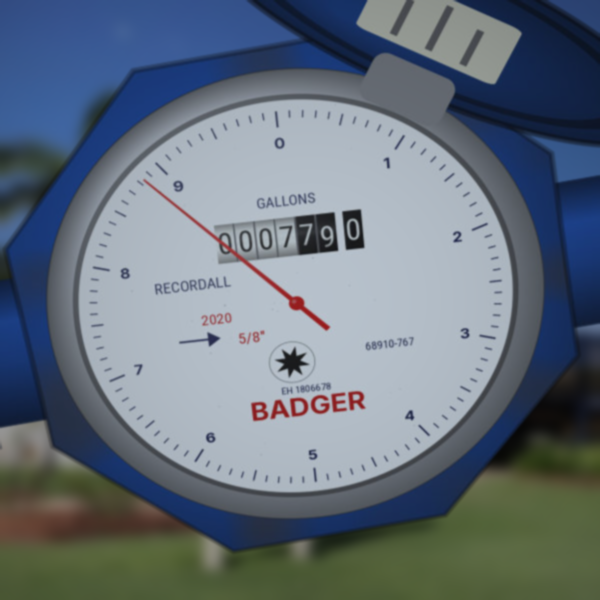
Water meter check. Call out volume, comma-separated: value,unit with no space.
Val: 7788.8,gal
